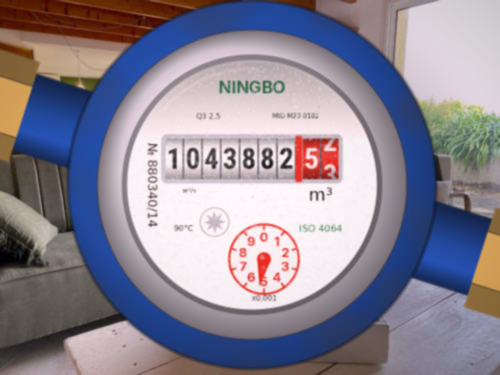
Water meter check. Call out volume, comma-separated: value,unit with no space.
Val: 1043882.525,m³
